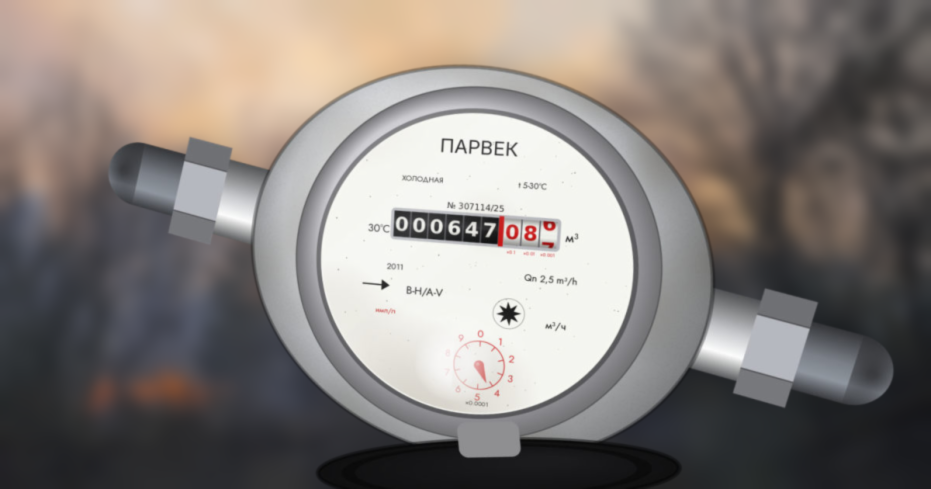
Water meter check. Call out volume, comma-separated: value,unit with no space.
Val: 647.0864,m³
